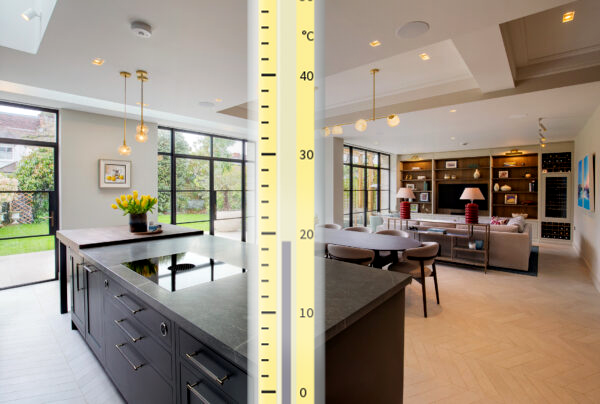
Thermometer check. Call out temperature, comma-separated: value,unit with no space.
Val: 19,°C
